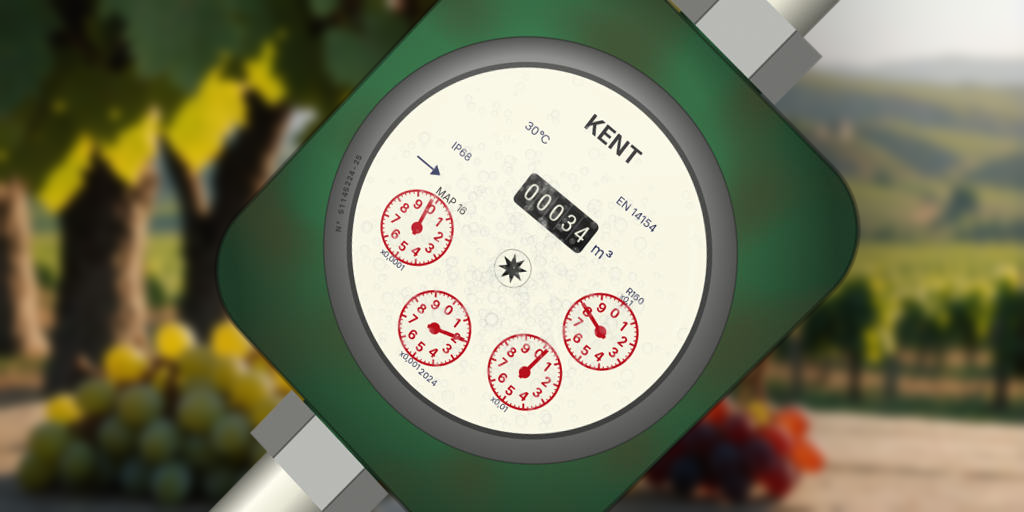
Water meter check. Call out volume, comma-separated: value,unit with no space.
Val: 34.8019,m³
